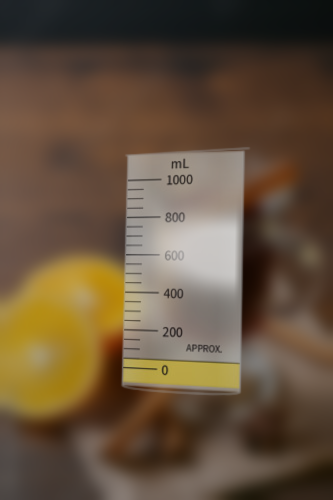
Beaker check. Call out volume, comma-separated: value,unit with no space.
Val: 50,mL
